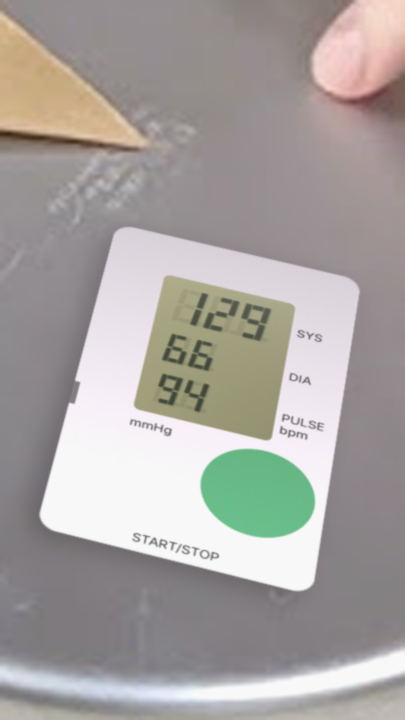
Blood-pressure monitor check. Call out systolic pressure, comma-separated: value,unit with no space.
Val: 129,mmHg
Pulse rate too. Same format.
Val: 94,bpm
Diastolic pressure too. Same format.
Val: 66,mmHg
